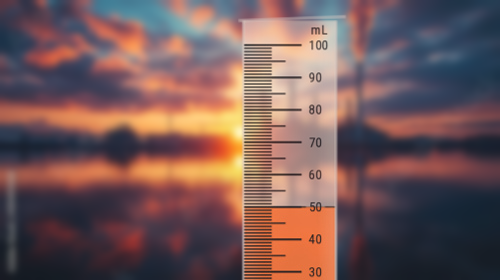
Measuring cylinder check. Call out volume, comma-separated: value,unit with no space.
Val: 50,mL
